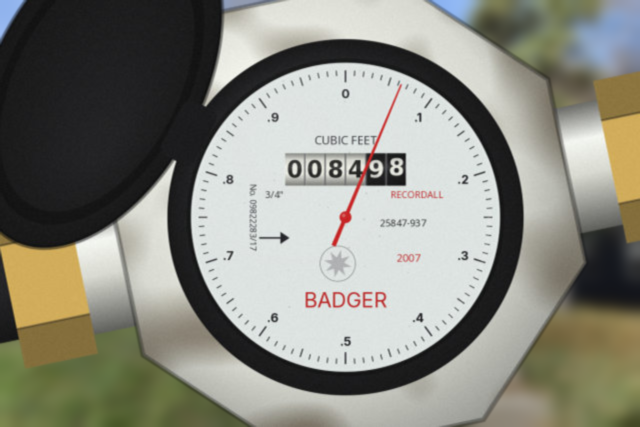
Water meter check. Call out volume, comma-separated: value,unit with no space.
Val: 8498.06,ft³
